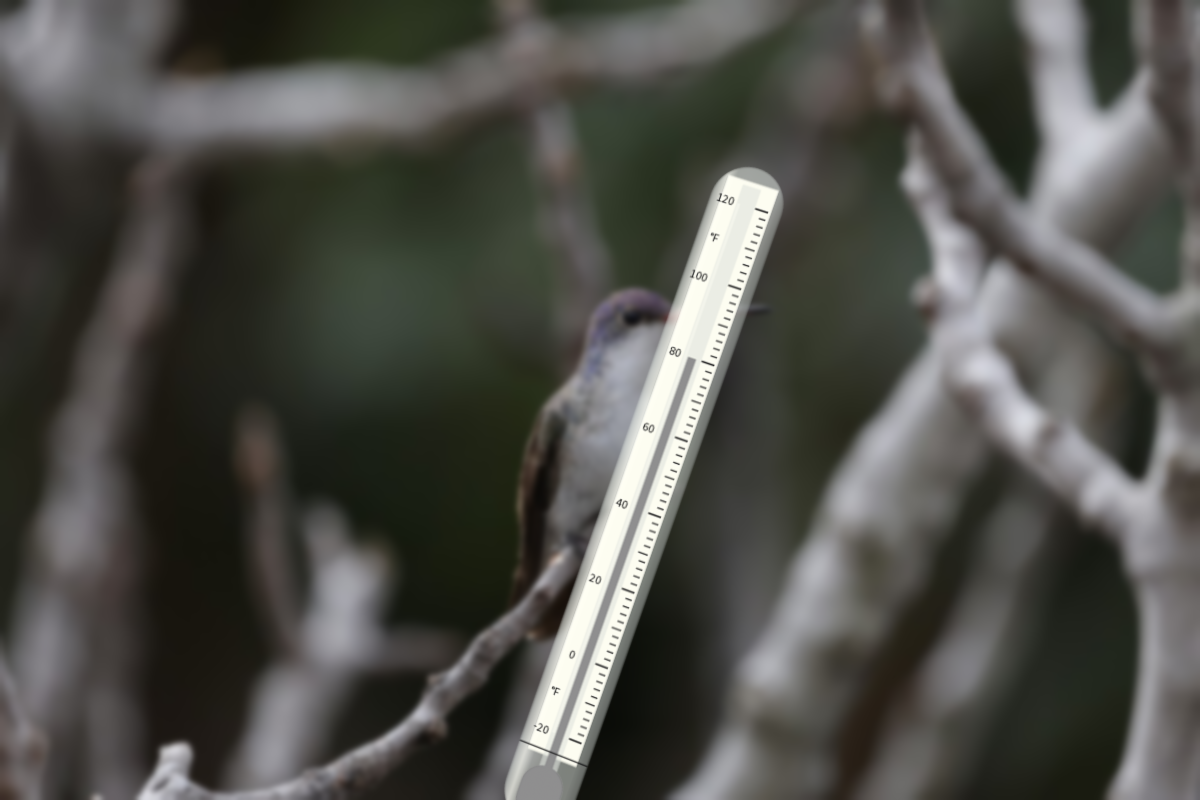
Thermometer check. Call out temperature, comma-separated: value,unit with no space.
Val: 80,°F
